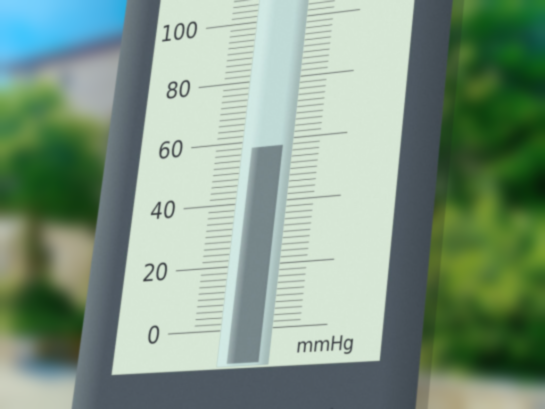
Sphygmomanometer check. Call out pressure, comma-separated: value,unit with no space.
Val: 58,mmHg
